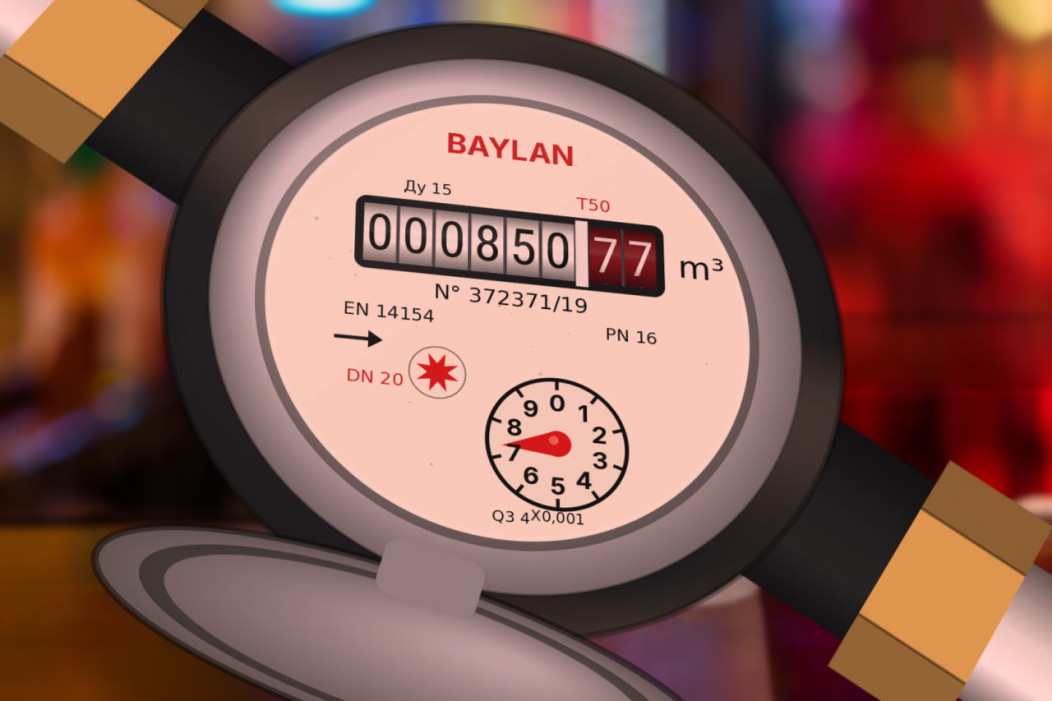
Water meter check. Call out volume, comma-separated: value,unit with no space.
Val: 850.777,m³
